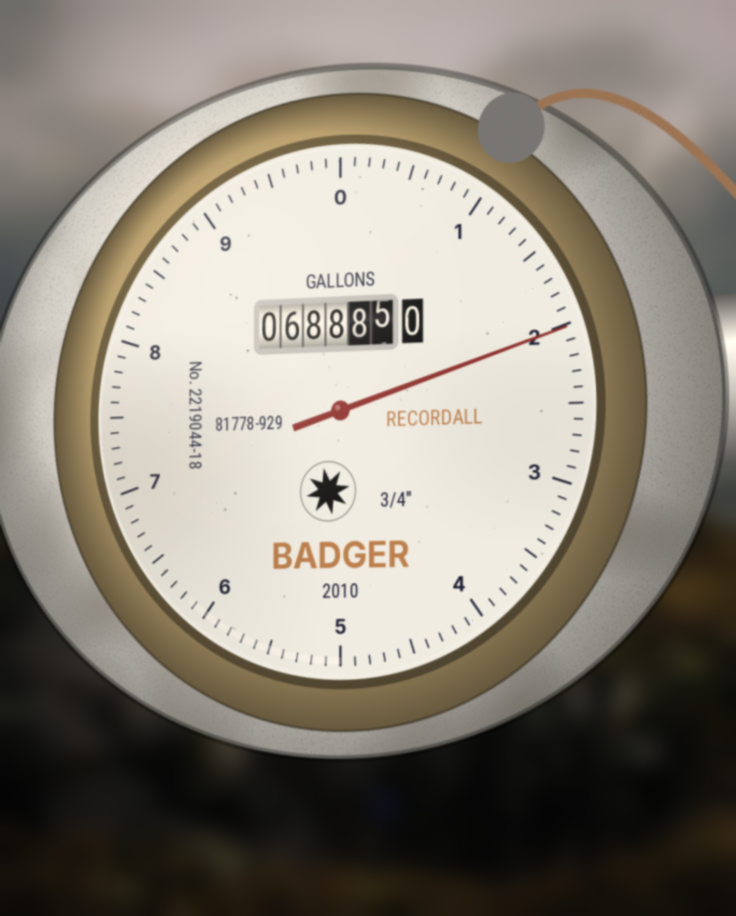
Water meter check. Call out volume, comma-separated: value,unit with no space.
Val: 688852.0,gal
